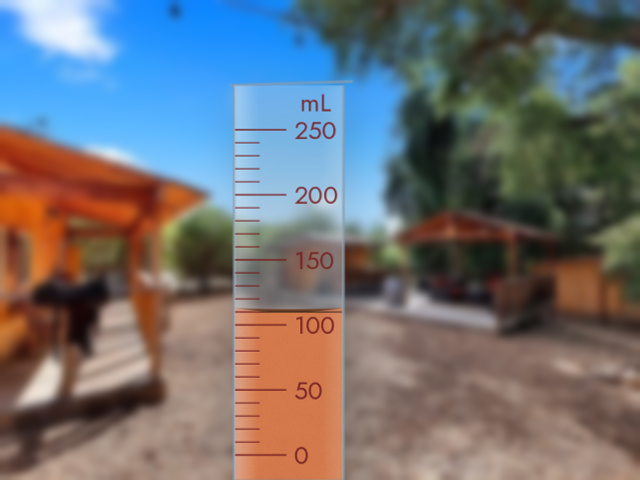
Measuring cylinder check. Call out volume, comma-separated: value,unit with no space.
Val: 110,mL
